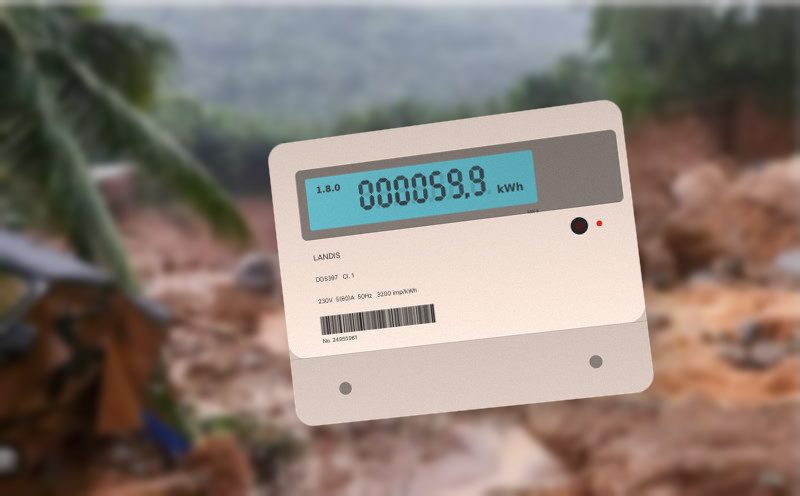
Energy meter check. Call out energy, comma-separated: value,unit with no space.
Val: 59.9,kWh
